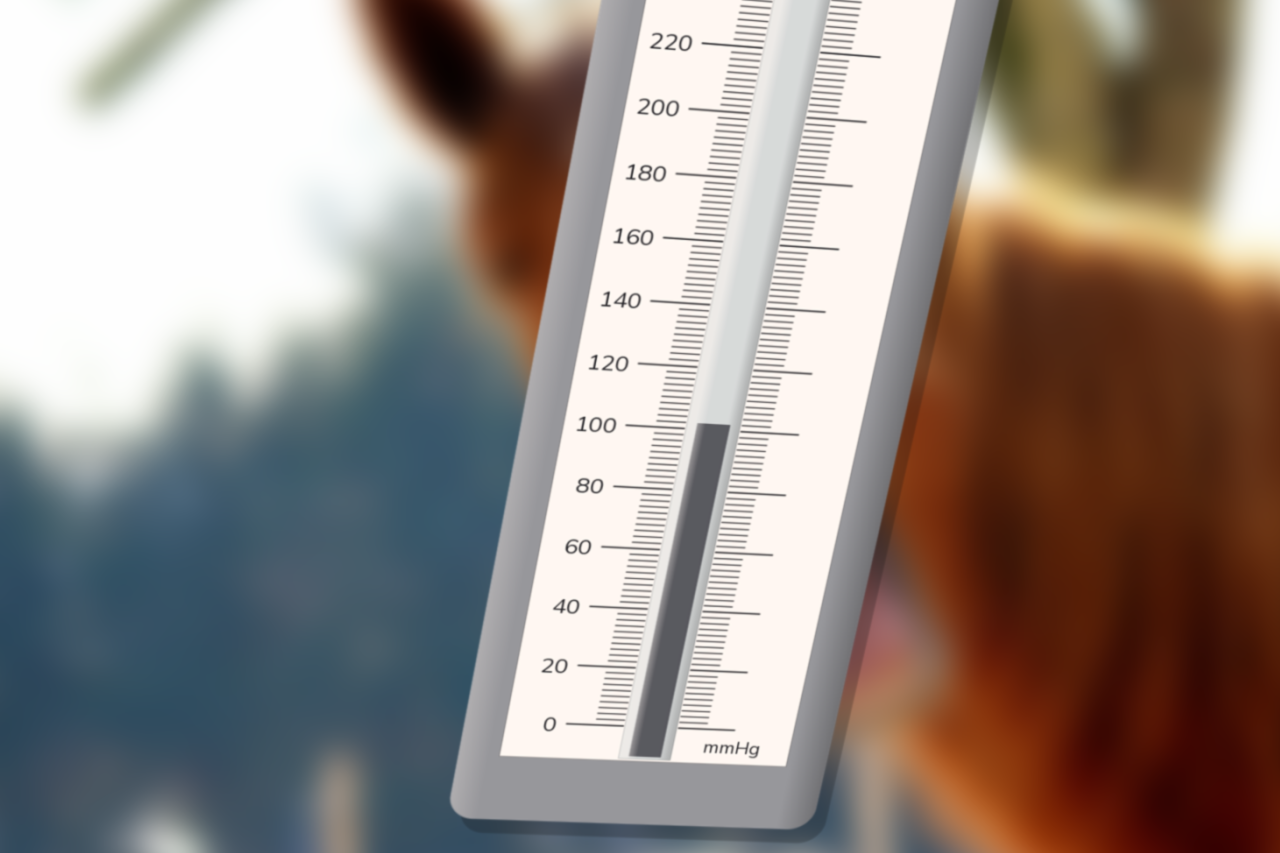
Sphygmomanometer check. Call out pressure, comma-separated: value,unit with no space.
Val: 102,mmHg
